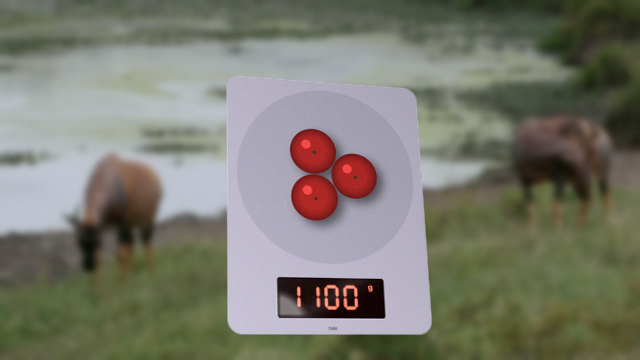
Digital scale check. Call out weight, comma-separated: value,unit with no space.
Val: 1100,g
